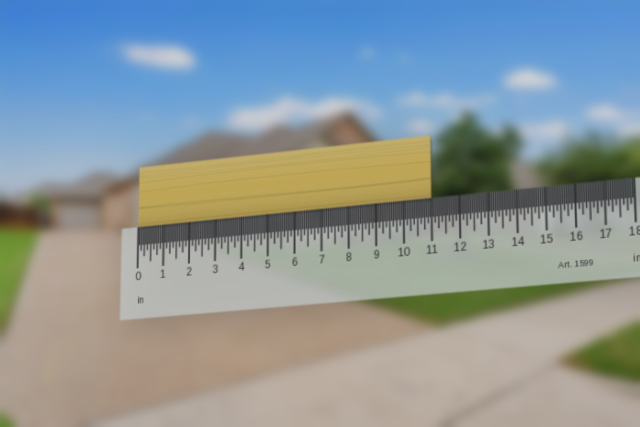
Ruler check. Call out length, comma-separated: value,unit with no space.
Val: 11,in
